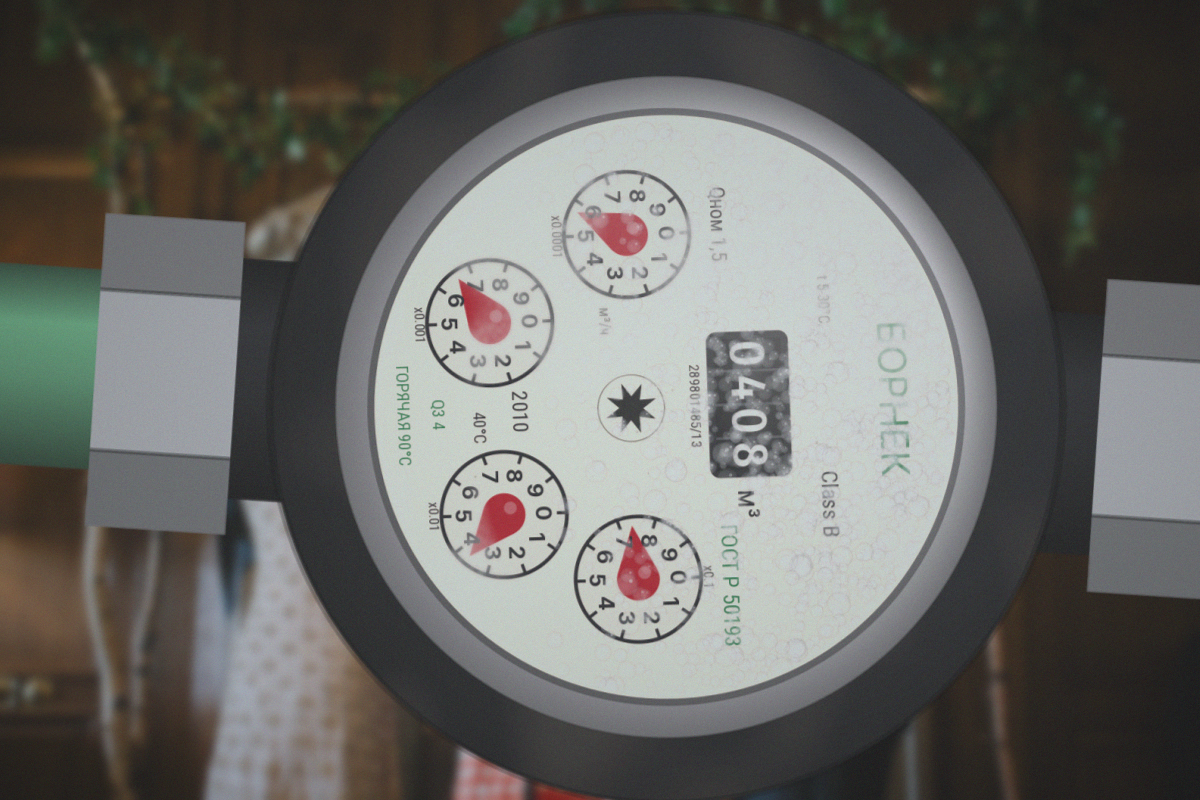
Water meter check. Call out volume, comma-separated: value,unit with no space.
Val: 408.7365,m³
